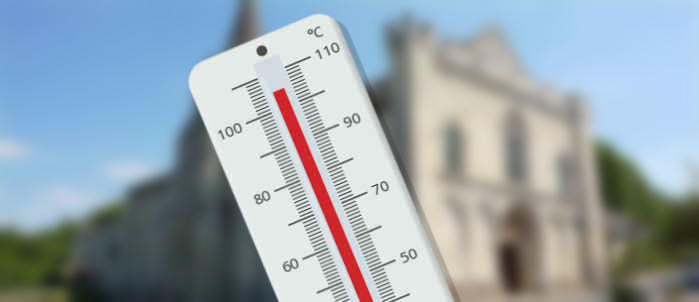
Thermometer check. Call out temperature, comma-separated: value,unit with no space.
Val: 105,°C
